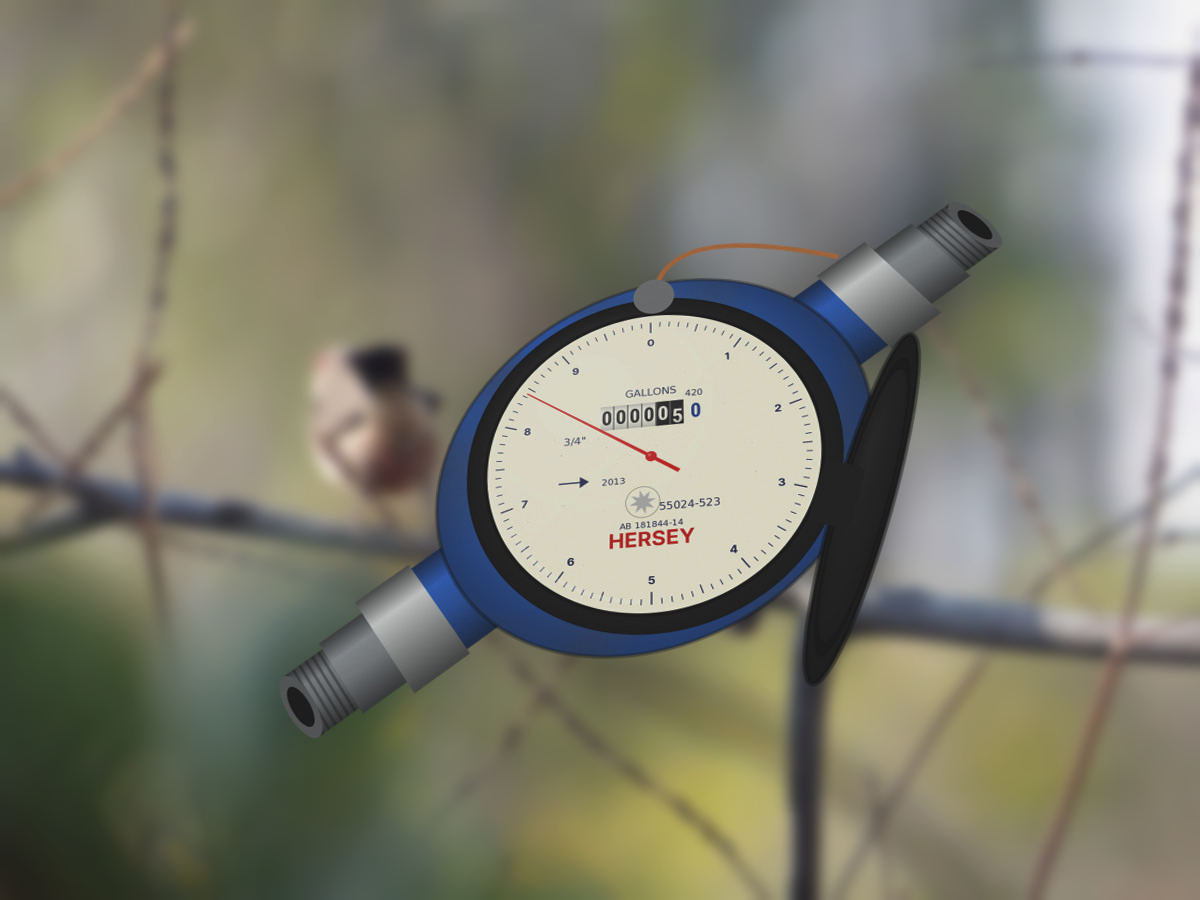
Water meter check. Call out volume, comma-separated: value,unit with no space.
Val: 48.4,gal
